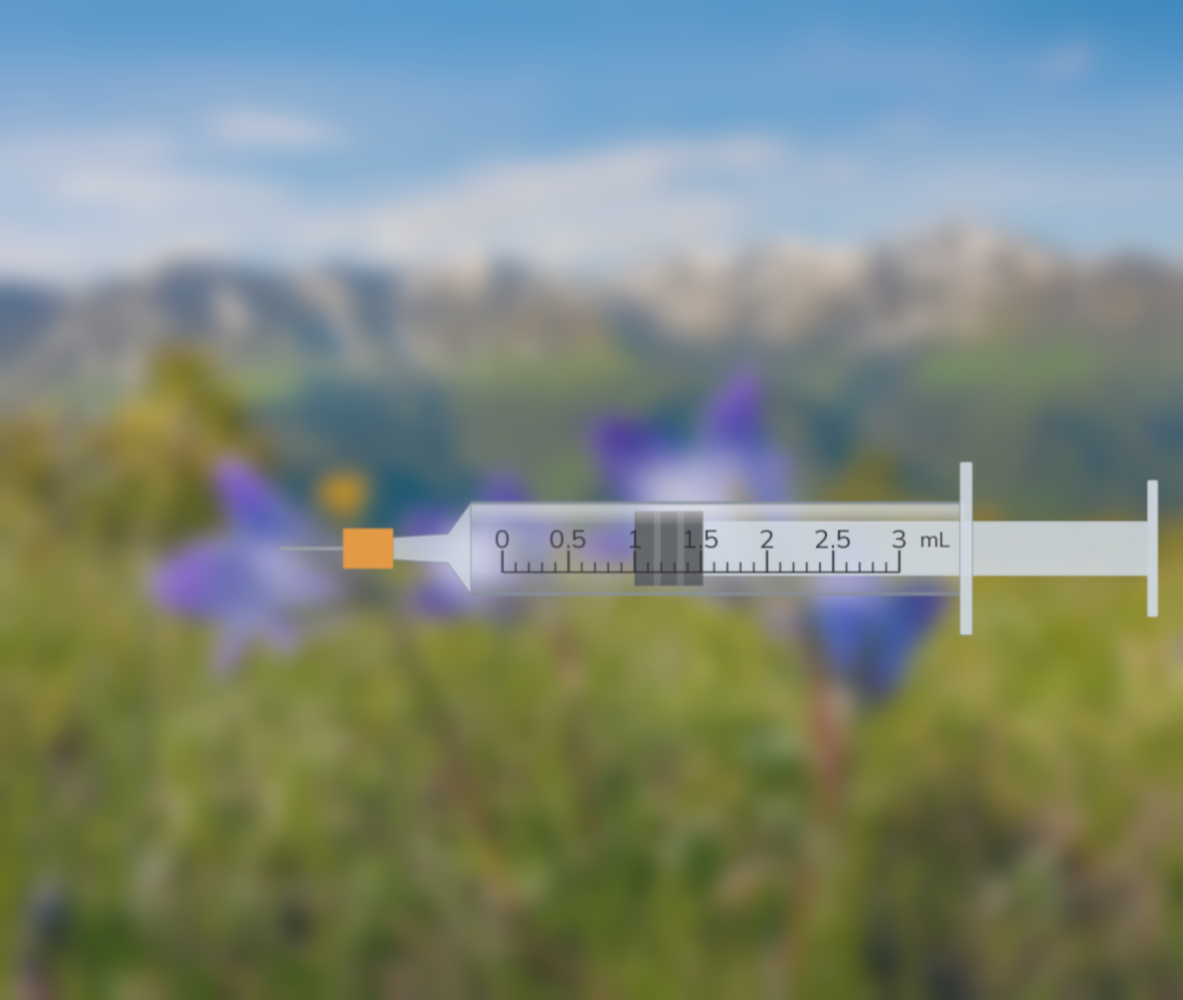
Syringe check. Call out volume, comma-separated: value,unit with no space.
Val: 1,mL
